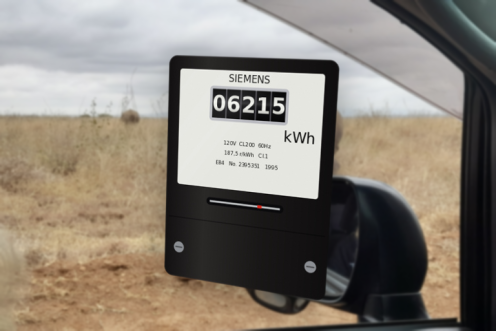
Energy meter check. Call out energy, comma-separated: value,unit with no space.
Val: 6215,kWh
